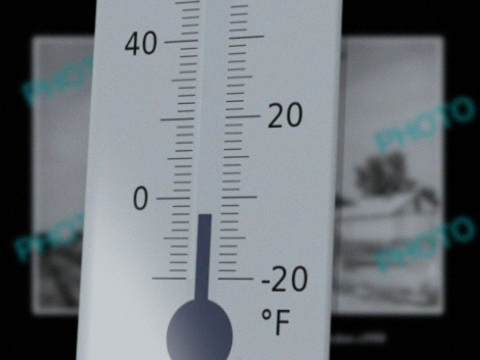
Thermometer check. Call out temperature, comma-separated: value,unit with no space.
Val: -4,°F
